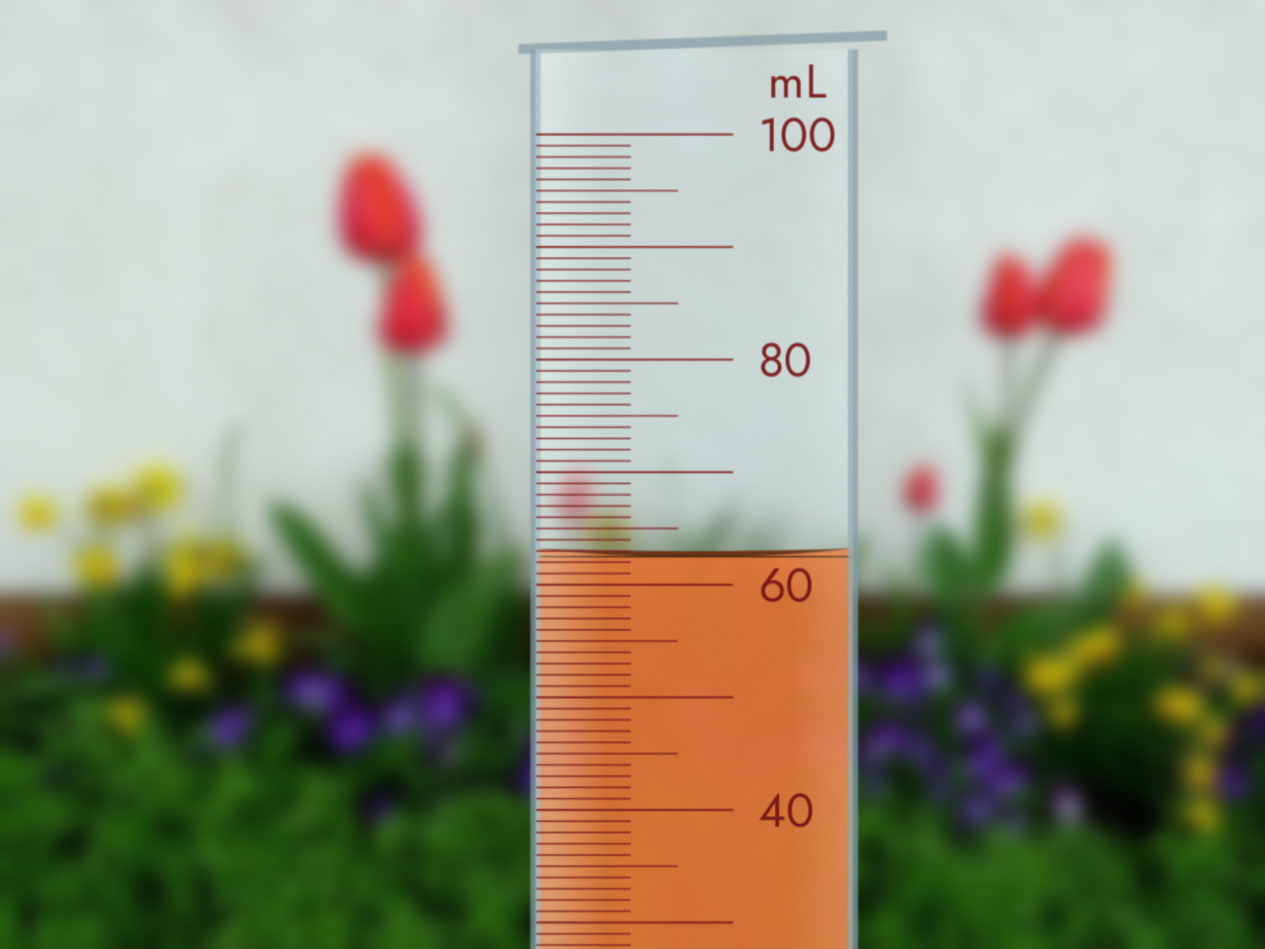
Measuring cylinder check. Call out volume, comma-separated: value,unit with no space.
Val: 62.5,mL
